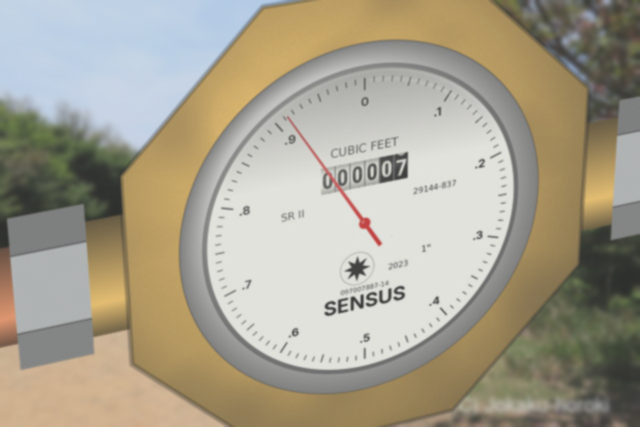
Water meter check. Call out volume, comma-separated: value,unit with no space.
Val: 6.91,ft³
